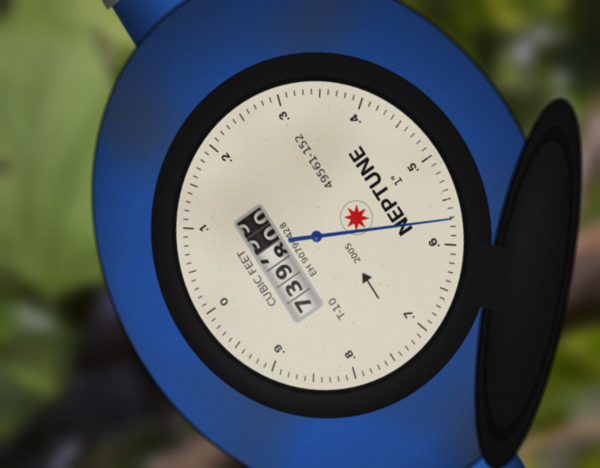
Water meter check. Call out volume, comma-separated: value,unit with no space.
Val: 739799.57,ft³
